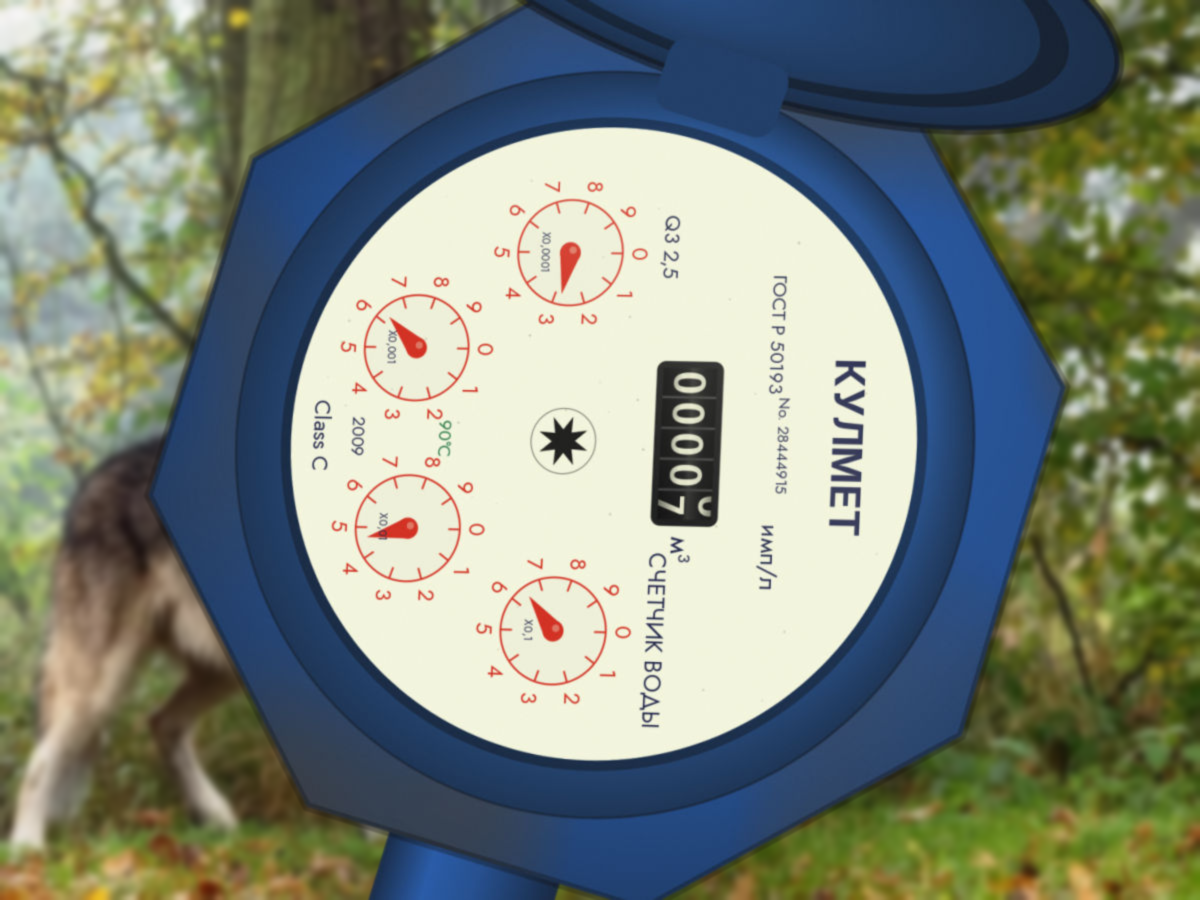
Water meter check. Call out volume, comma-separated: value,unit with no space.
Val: 6.6462,m³
